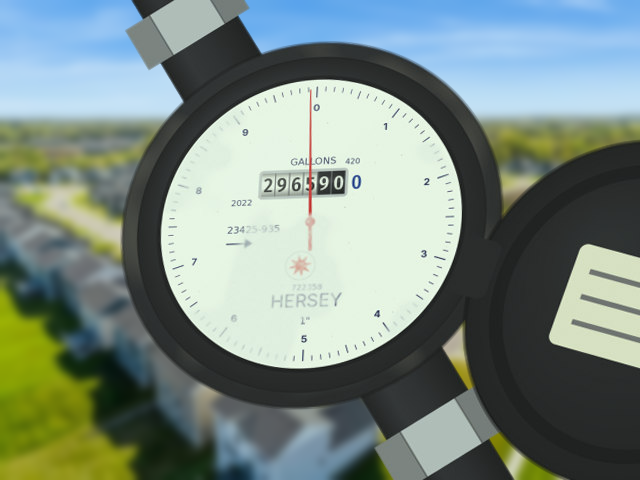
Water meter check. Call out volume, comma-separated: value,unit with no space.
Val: 2965899.9,gal
